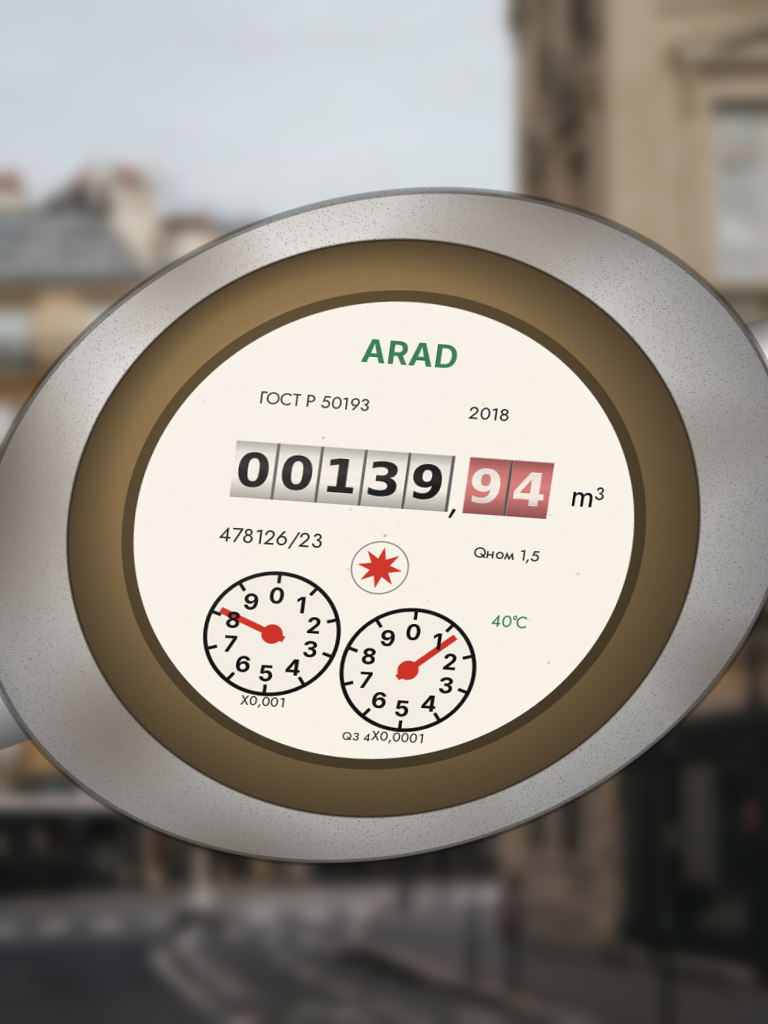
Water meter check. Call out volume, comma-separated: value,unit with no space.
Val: 139.9481,m³
